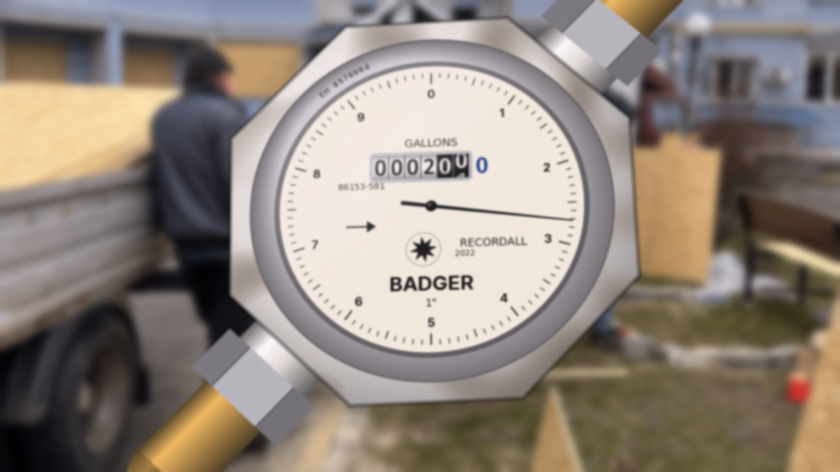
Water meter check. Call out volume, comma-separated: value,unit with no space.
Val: 2002.7,gal
